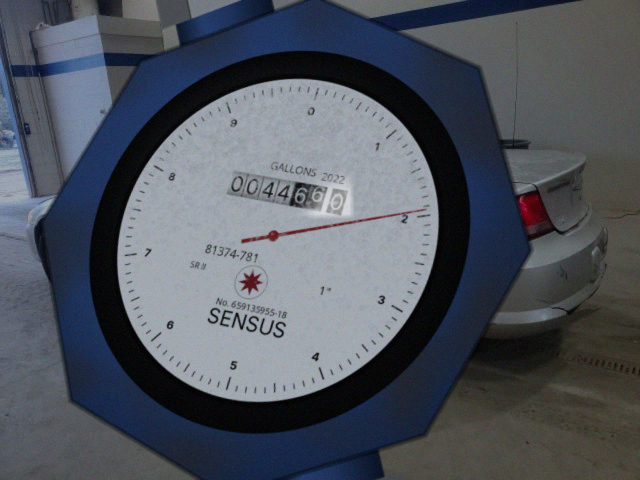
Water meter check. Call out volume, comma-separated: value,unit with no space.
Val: 44661.9,gal
